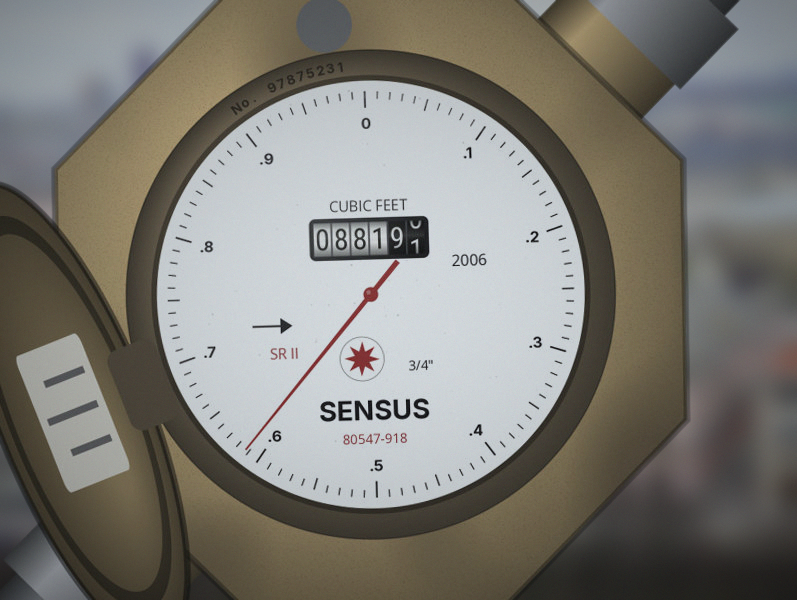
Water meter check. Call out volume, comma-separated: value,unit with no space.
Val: 88190.61,ft³
